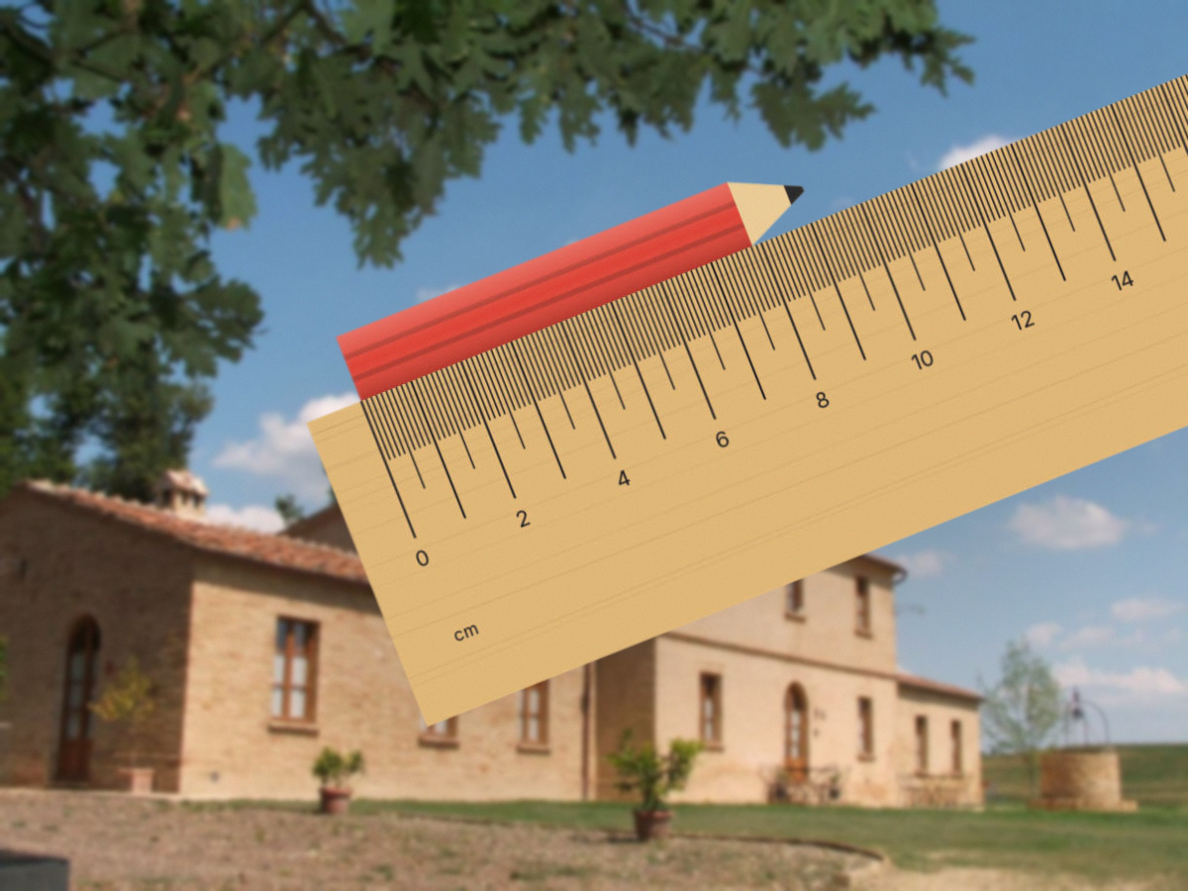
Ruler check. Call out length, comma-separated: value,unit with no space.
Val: 9.1,cm
